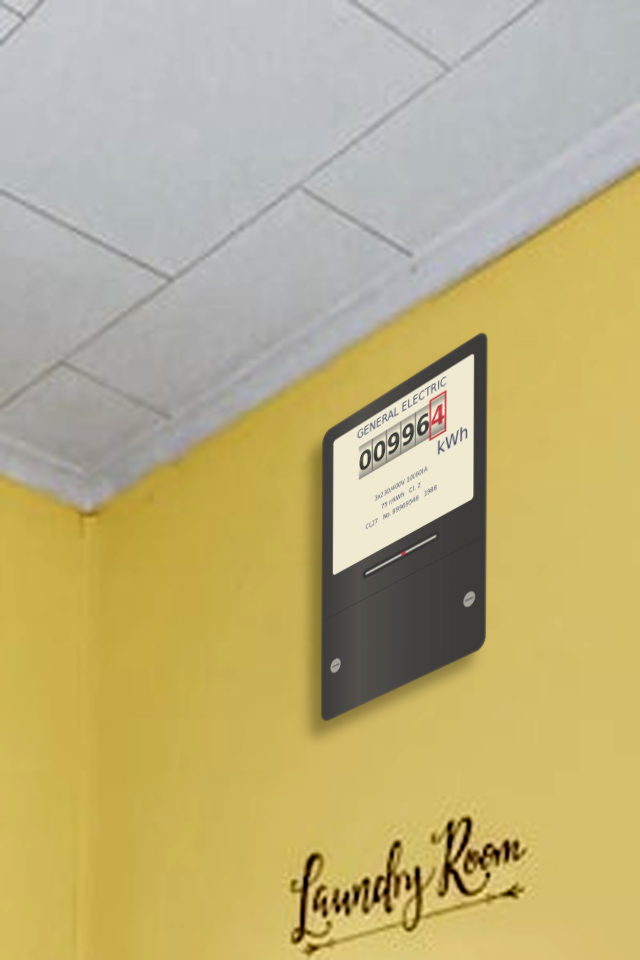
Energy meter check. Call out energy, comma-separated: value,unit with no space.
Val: 996.4,kWh
